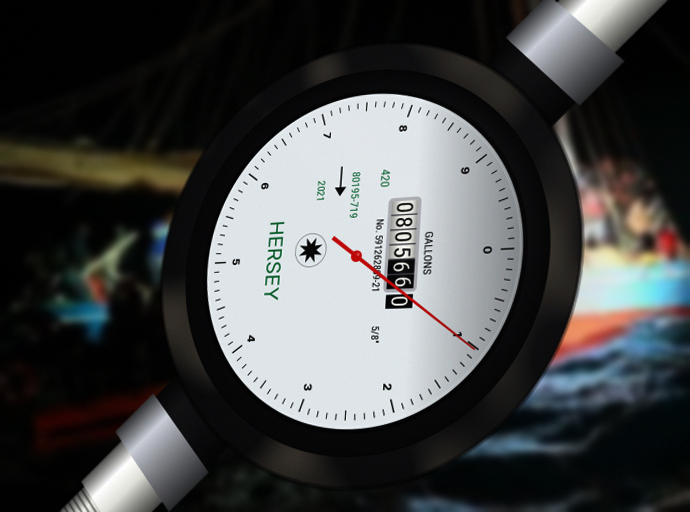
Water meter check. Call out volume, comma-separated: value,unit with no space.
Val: 805661.0,gal
